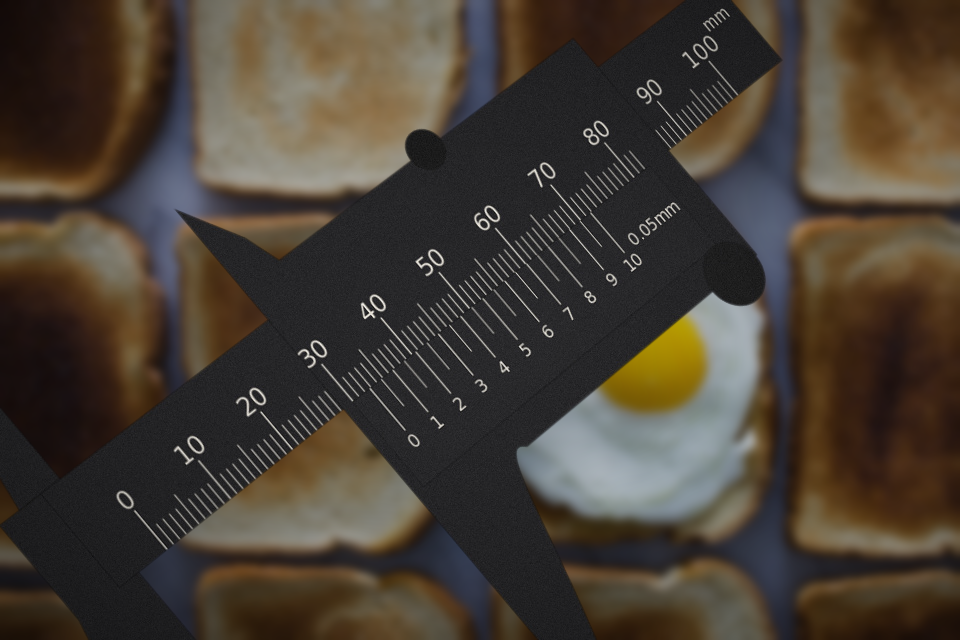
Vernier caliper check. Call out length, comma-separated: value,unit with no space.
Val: 32.8,mm
